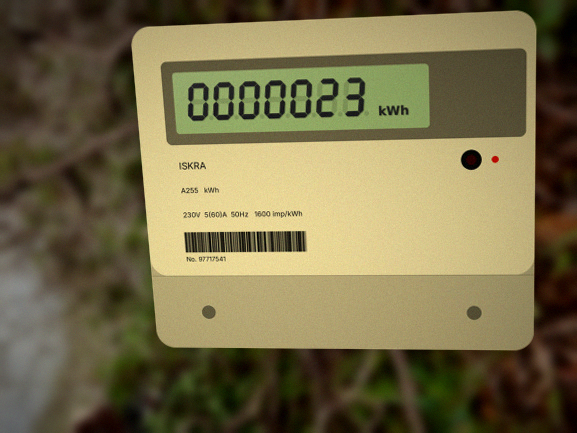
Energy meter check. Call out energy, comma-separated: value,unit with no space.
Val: 23,kWh
